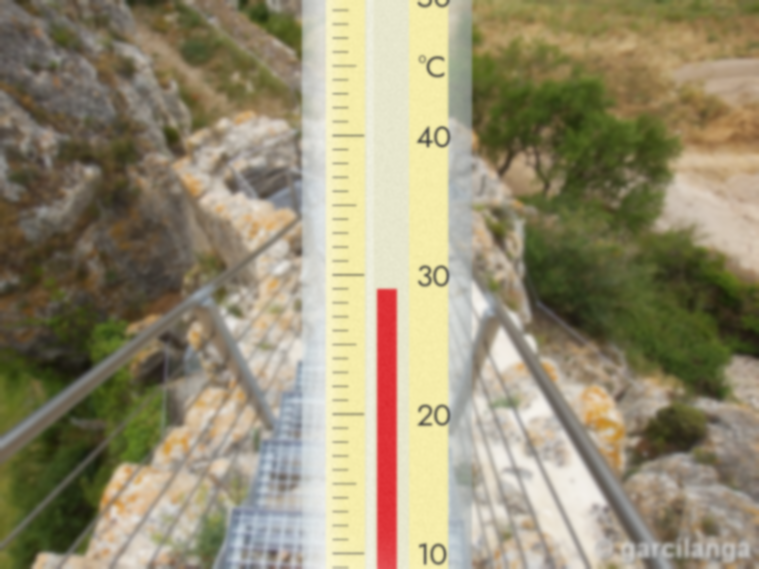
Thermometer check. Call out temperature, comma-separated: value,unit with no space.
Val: 29,°C
